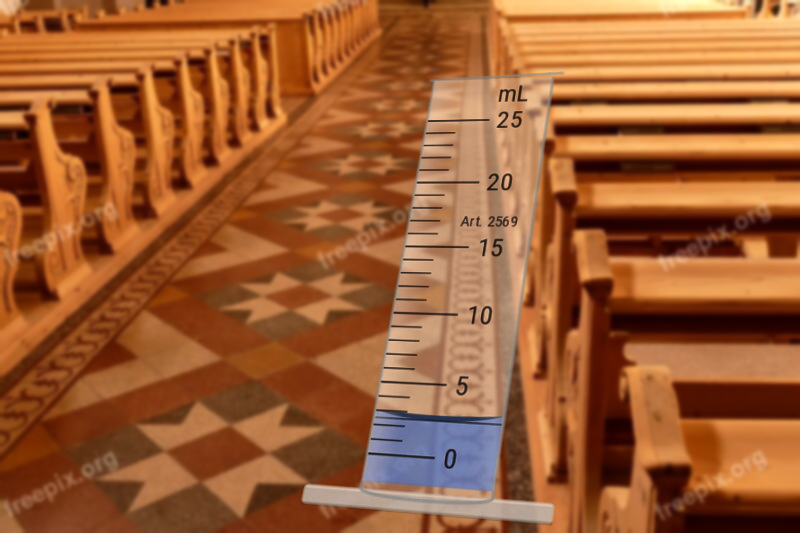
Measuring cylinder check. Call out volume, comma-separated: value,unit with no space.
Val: 2.5,mL
